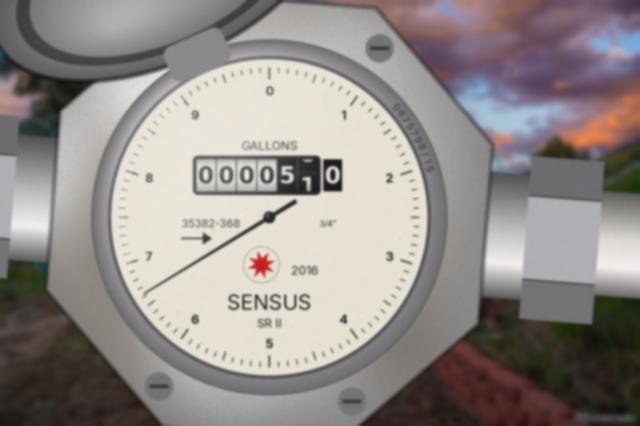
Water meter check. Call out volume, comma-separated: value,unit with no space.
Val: 506.6,gal
